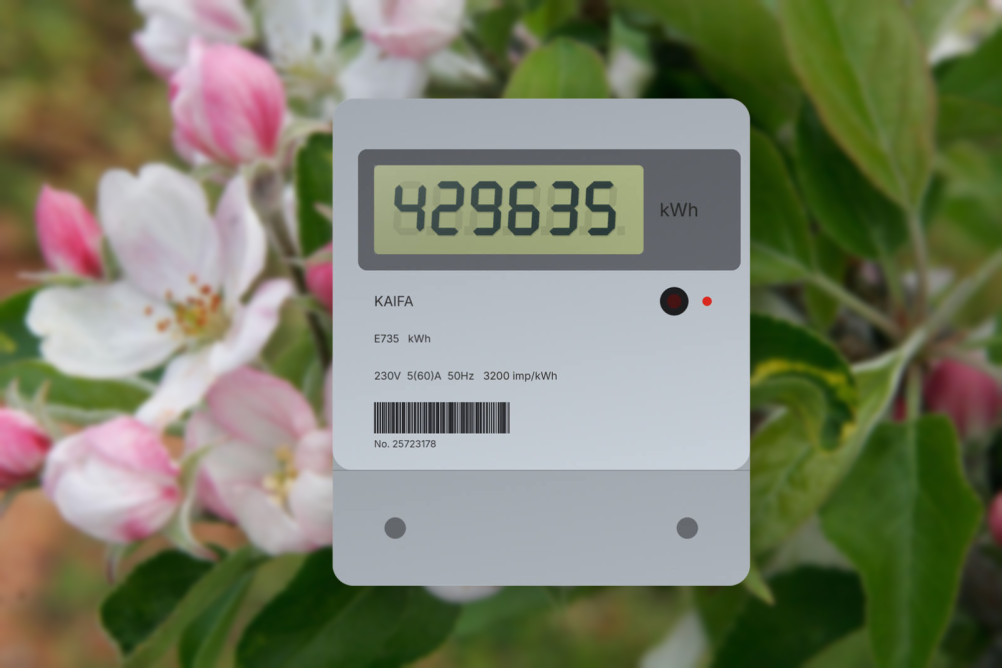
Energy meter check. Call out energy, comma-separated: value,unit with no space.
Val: 429635,kWh
